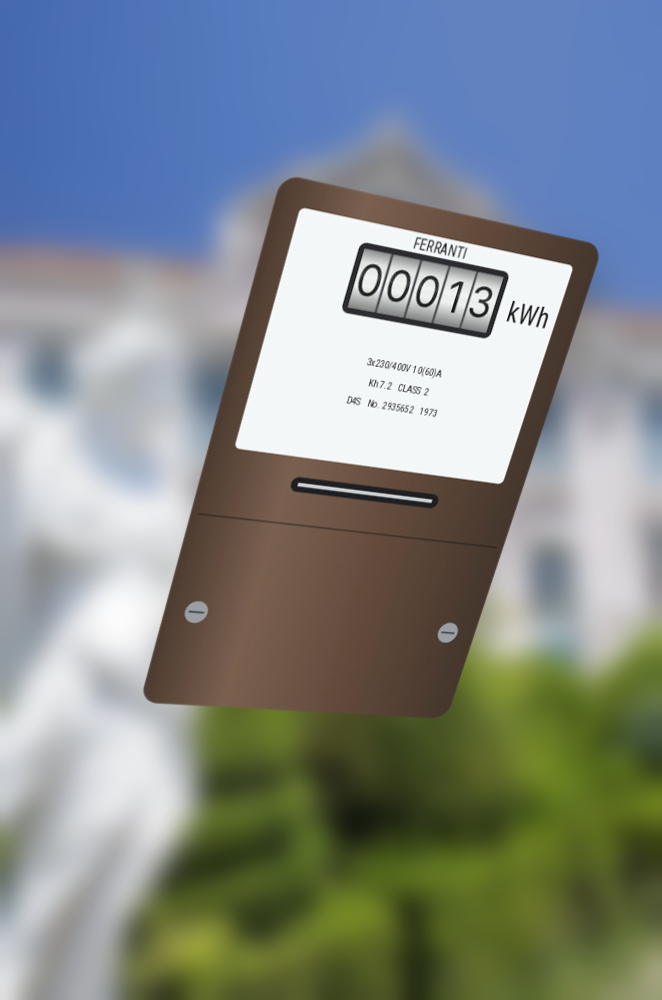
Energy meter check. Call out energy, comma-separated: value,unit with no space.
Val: 13,kWh
